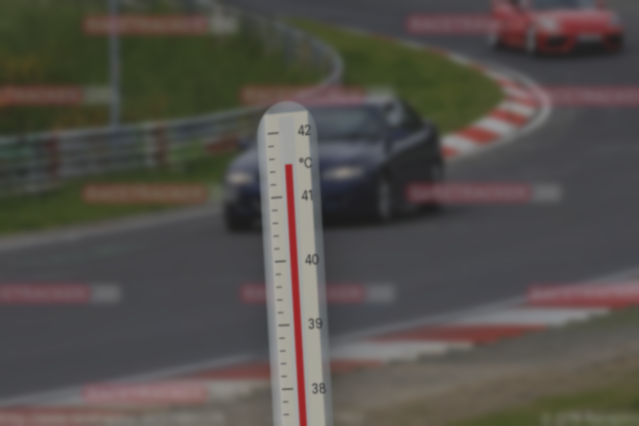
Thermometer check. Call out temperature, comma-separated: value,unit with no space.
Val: 41.5,°C
